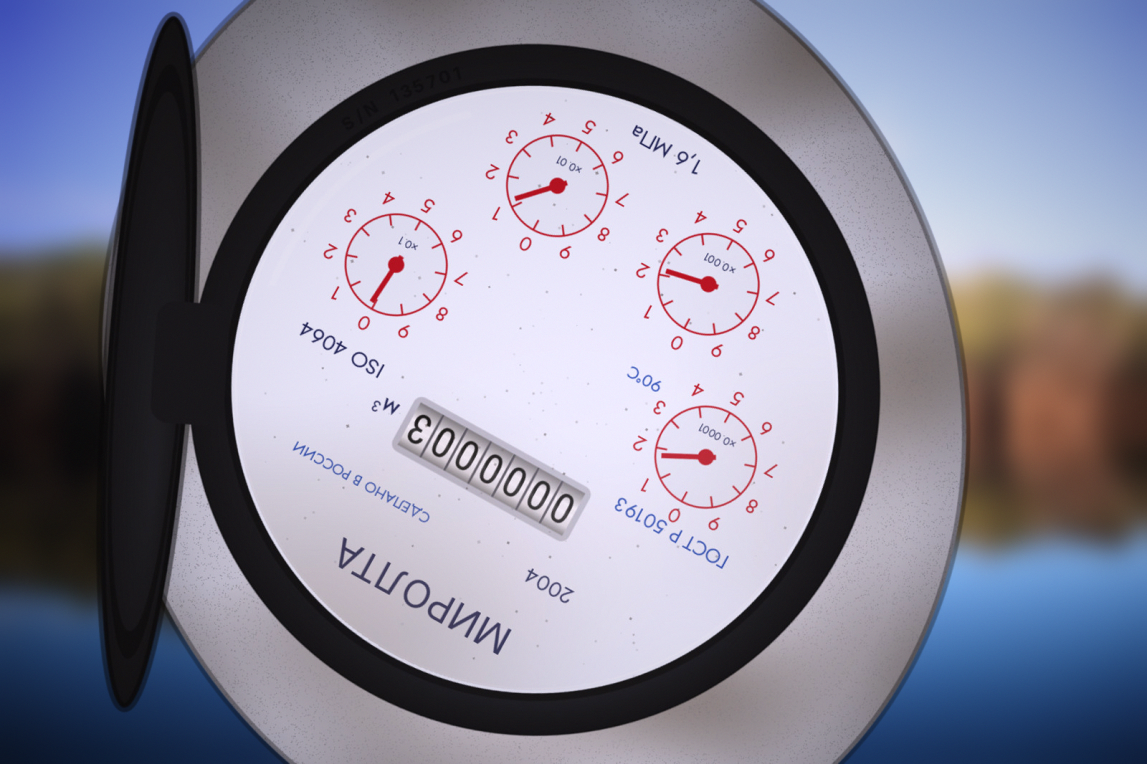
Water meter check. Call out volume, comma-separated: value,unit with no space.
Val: 3.0121,m³
